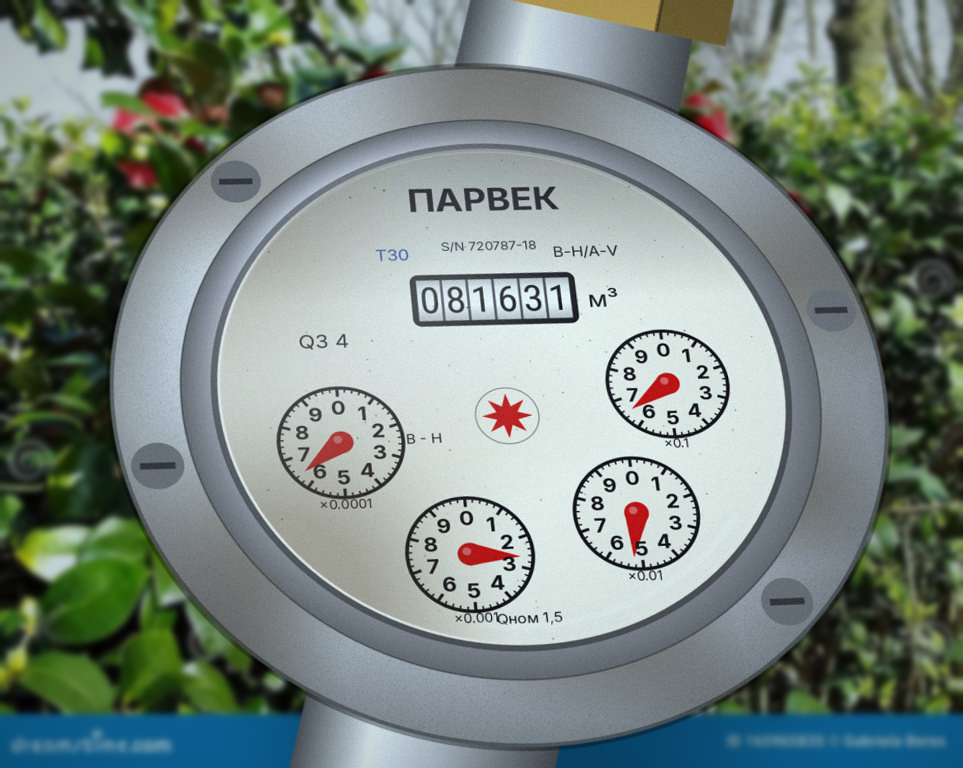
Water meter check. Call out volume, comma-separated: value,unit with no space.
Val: 81631.6526,m³
